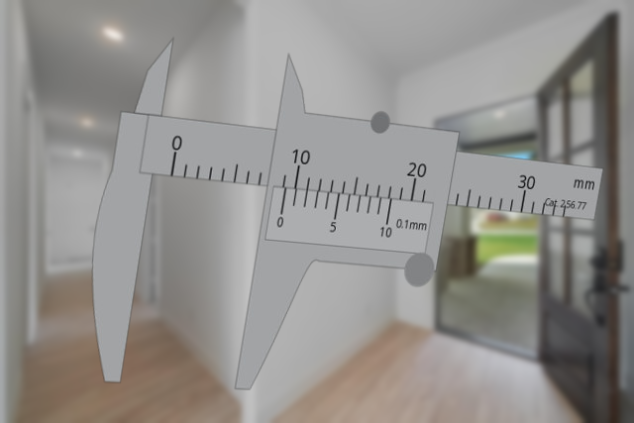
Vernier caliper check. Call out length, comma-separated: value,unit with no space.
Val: 9.2,mm
